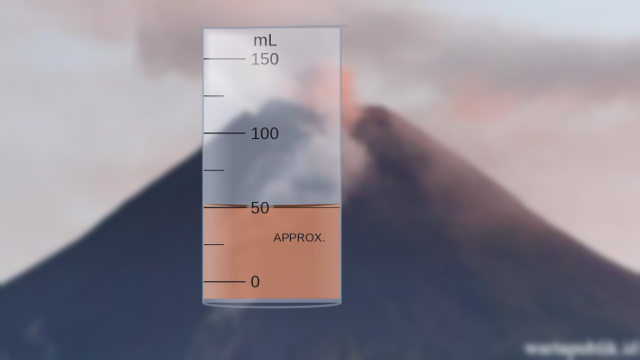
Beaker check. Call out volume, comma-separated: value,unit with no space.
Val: 50,mL
